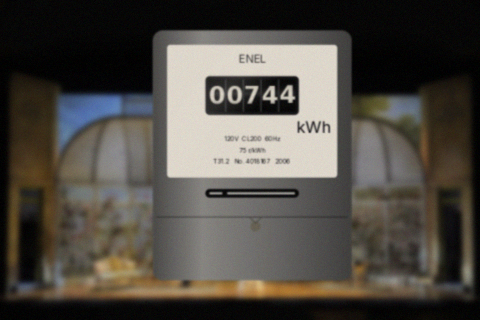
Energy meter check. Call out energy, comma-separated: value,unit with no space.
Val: 744,kWh
